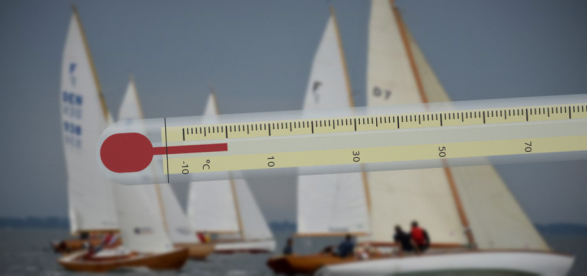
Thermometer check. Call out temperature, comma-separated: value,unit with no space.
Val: 0,°C
